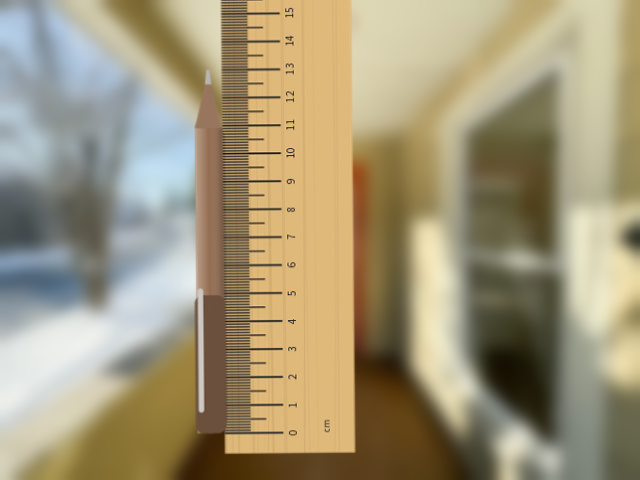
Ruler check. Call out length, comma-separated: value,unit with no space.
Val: 13,cm
